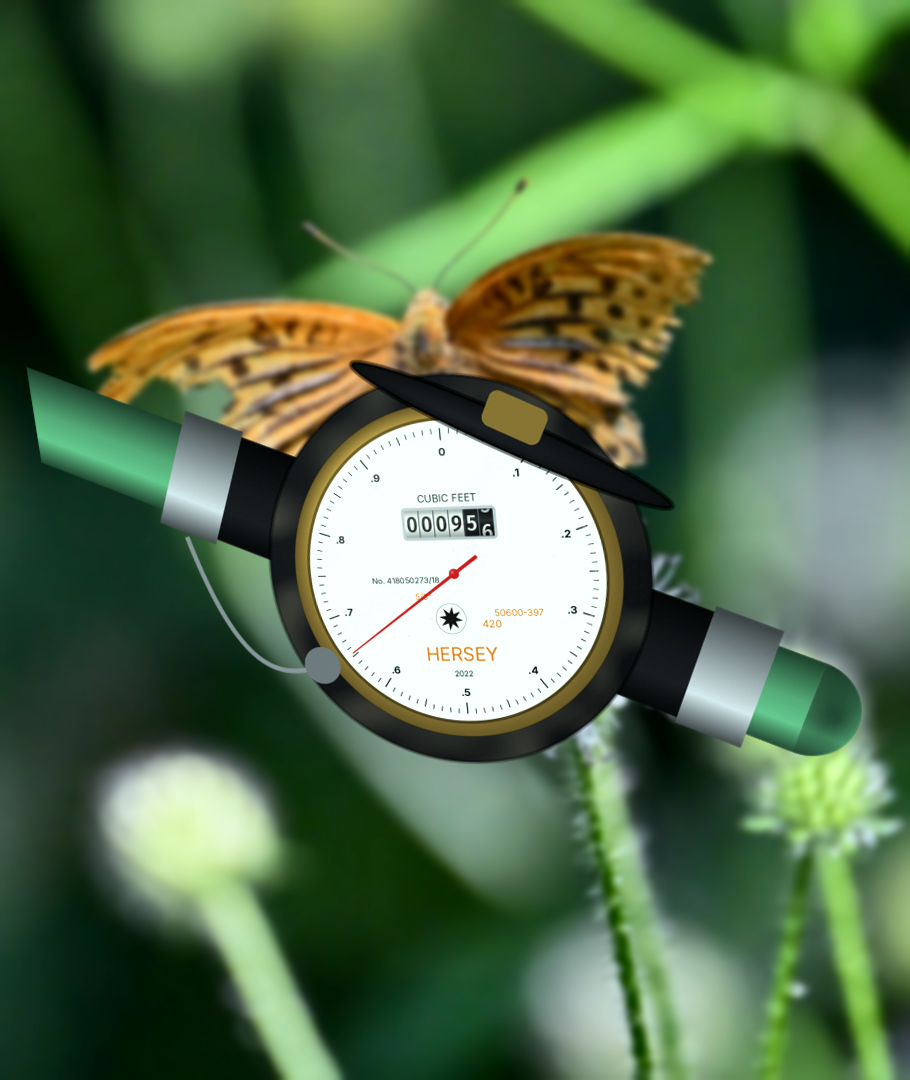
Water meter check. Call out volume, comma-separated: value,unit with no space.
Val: 955.65,ft³
